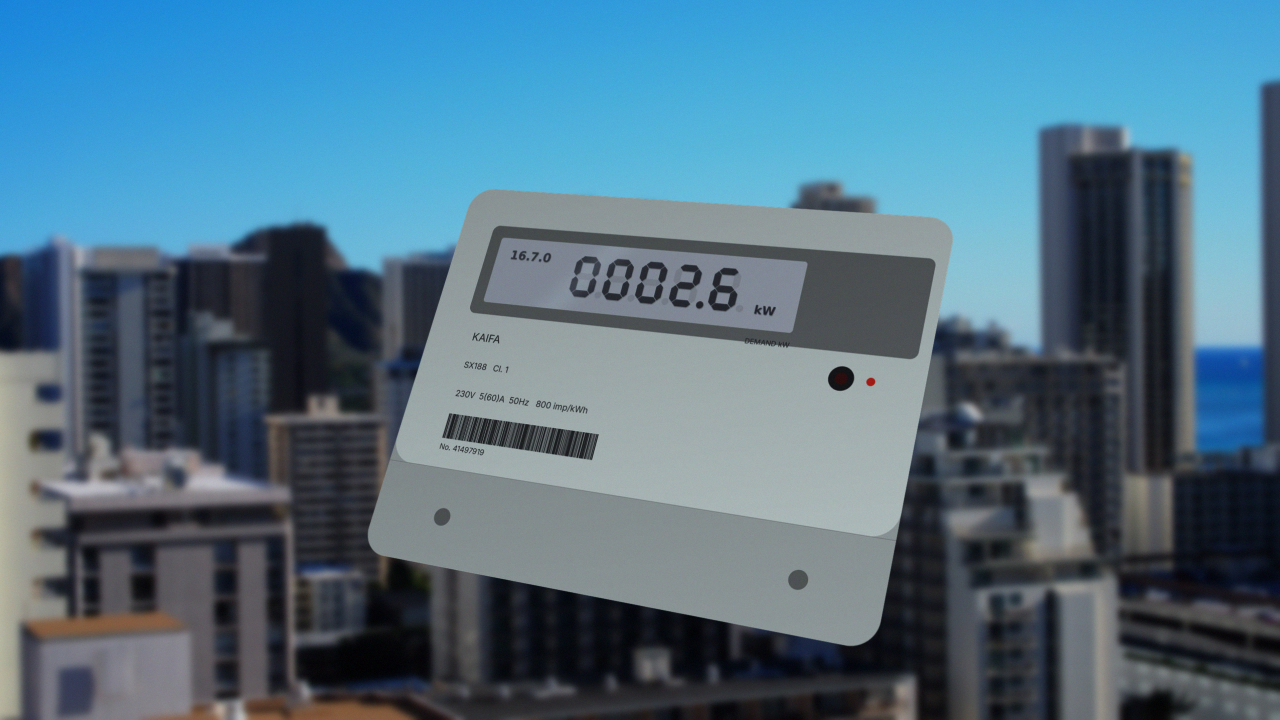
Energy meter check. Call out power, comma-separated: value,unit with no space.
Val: 2.6,kW
